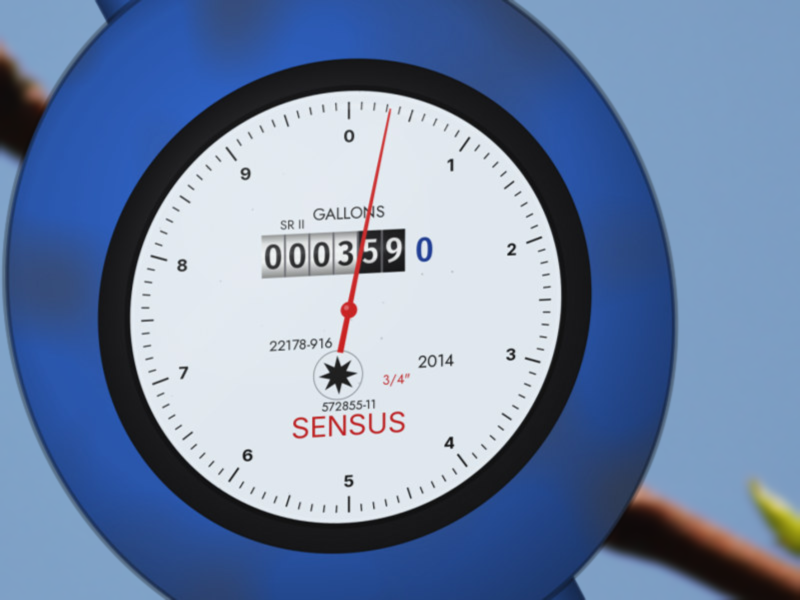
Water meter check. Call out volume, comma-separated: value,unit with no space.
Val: 3590.3,gal
